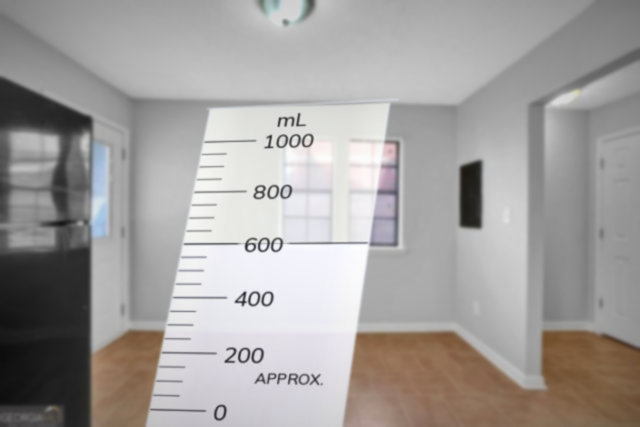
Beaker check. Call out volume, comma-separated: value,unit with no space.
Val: 600,mL
